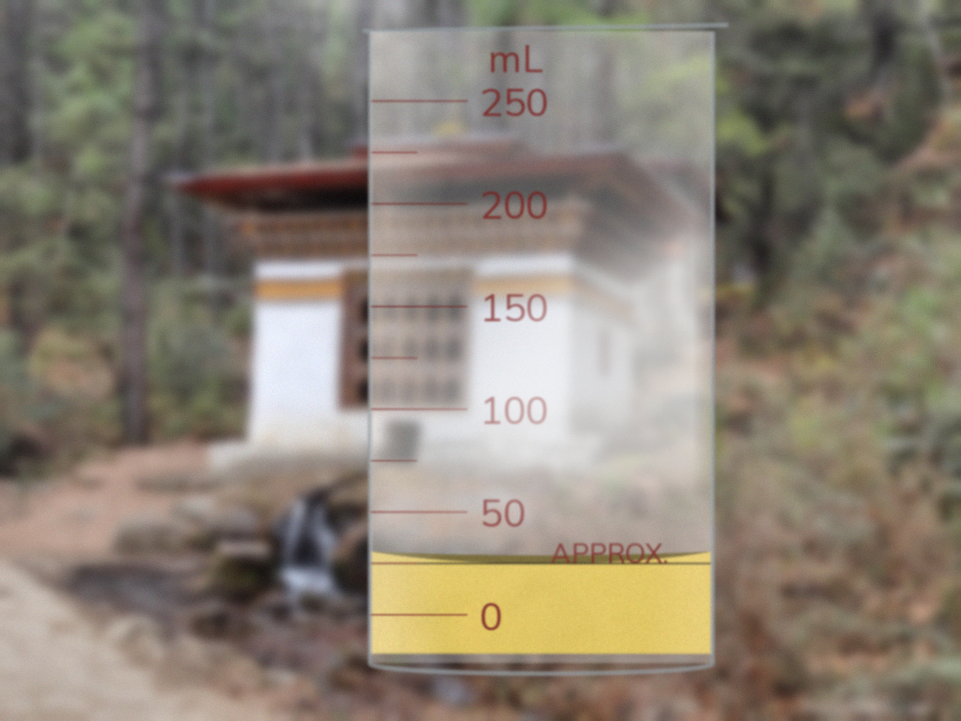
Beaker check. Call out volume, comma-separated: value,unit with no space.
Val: 25,mL
